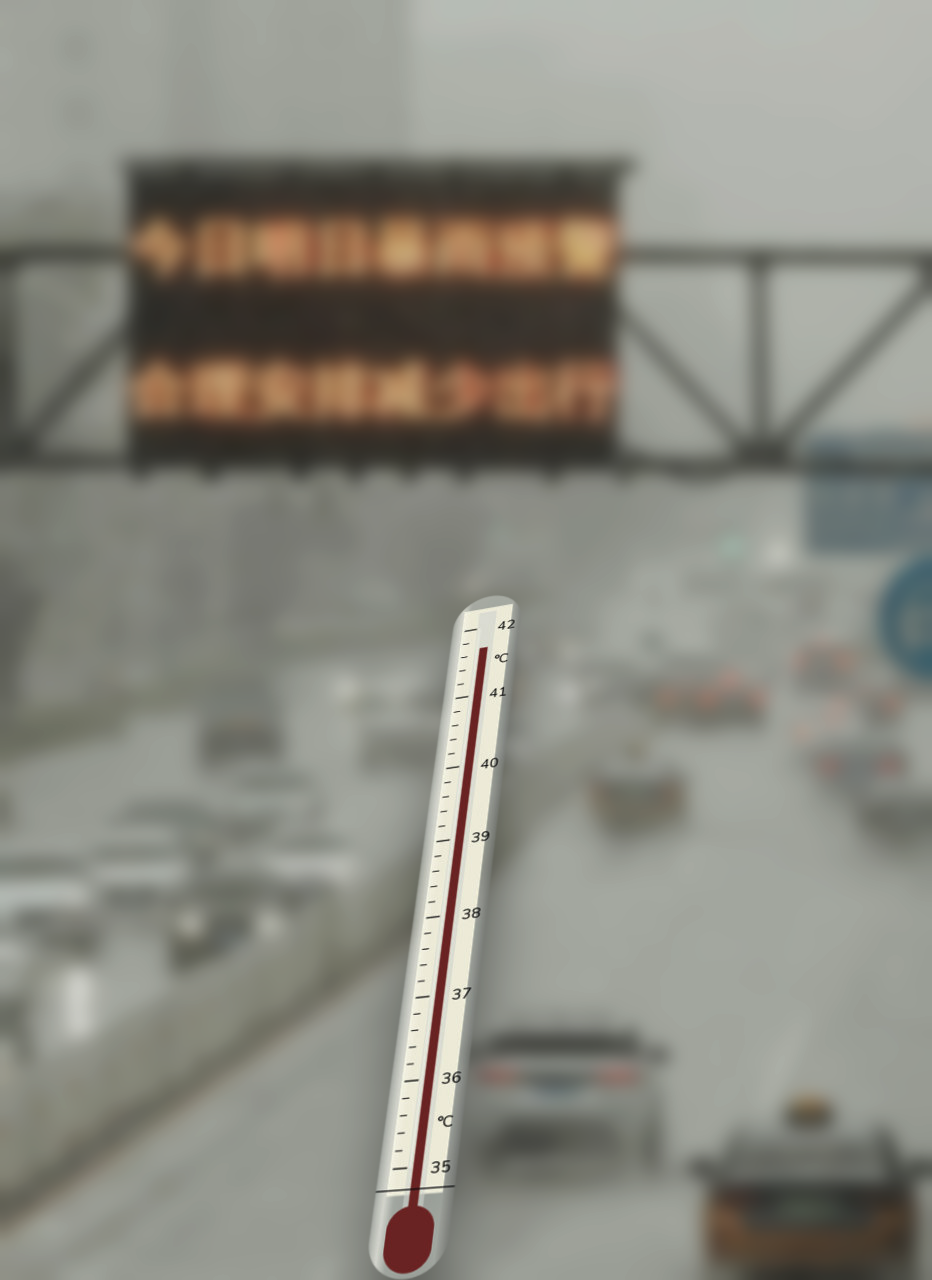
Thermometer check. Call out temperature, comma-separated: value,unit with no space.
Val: 41.7,°C
